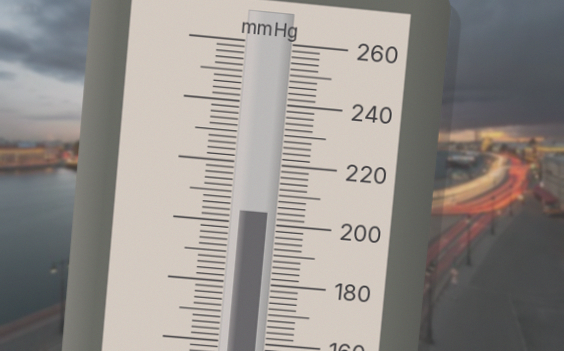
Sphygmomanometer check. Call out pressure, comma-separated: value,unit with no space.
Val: 204,mmHg
